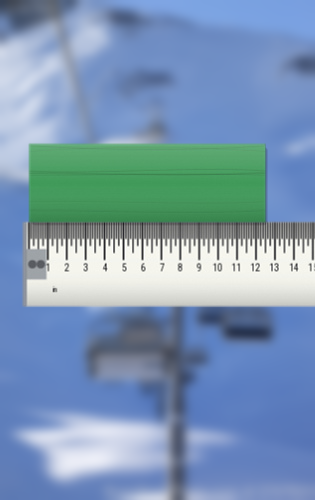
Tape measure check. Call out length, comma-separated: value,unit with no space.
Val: 12.5,in
